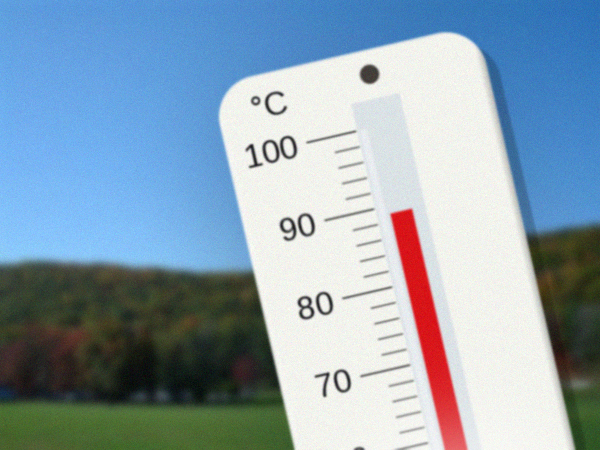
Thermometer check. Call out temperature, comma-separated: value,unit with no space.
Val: 89,°C
